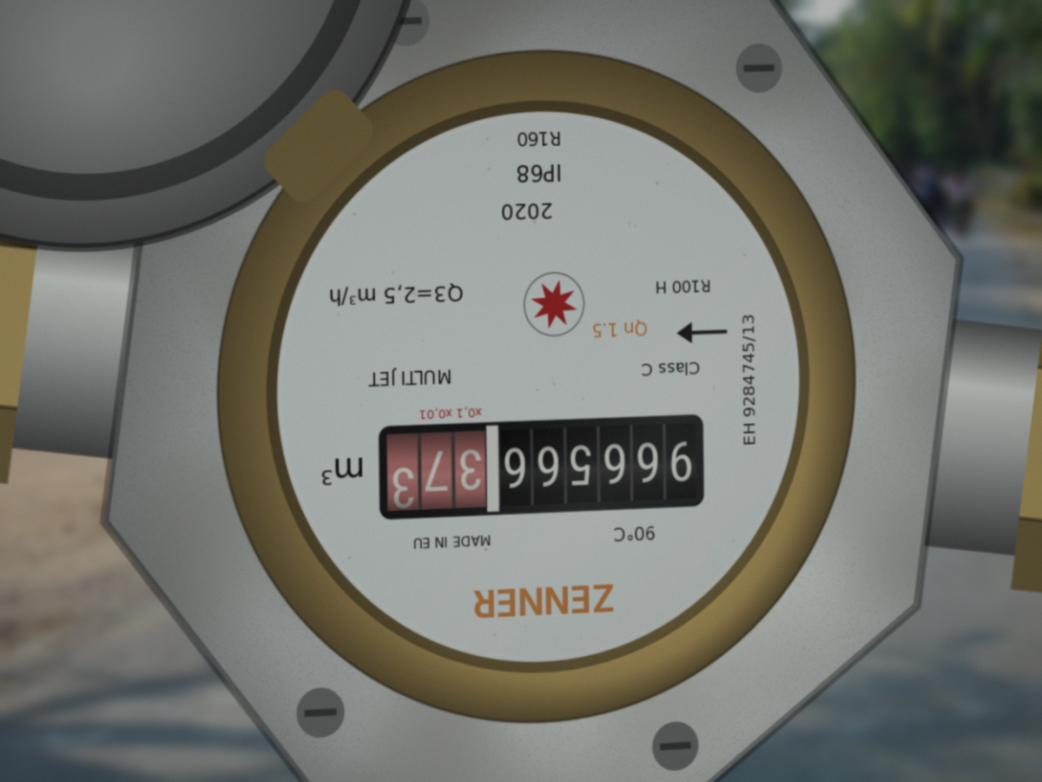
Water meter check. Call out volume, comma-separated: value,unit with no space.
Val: 966566.373,m³
